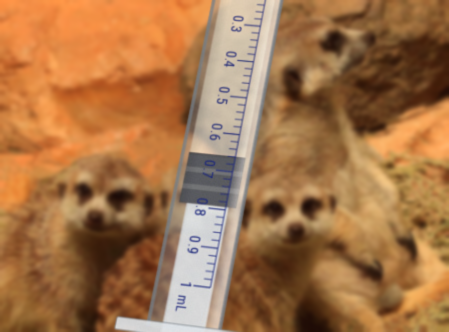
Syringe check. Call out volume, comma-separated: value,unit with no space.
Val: 0.66,mL
